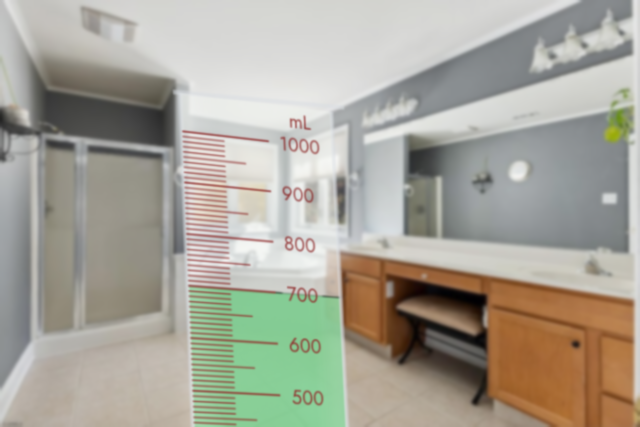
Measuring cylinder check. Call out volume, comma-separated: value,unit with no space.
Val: 700,mL
